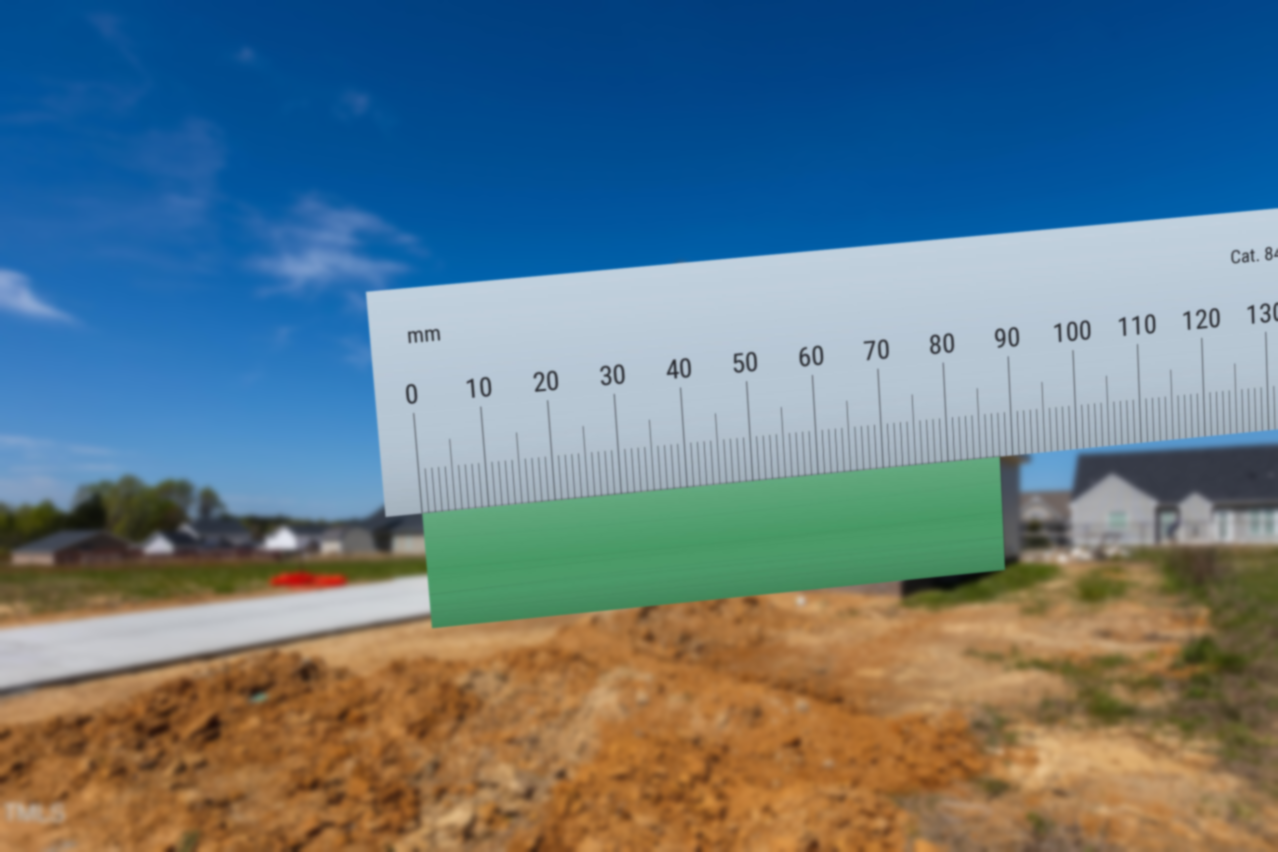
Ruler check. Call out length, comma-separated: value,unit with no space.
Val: 88,mm
